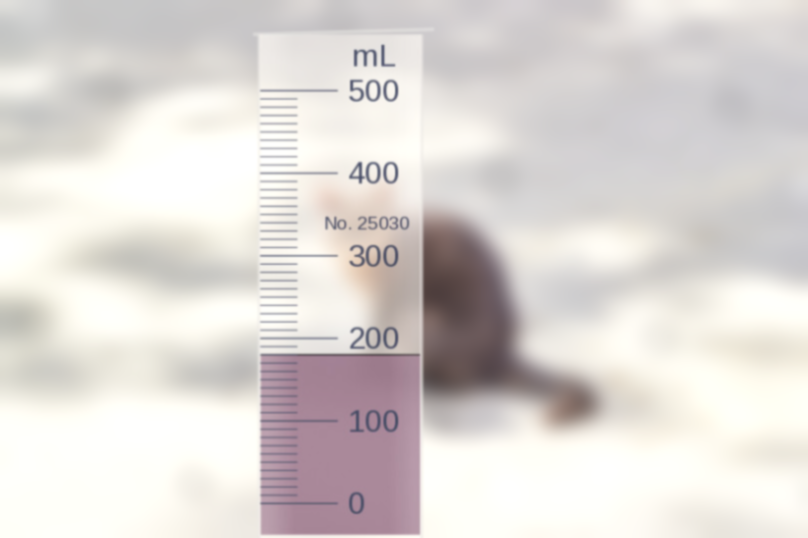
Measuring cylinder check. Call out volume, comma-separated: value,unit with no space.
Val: 180,mL
